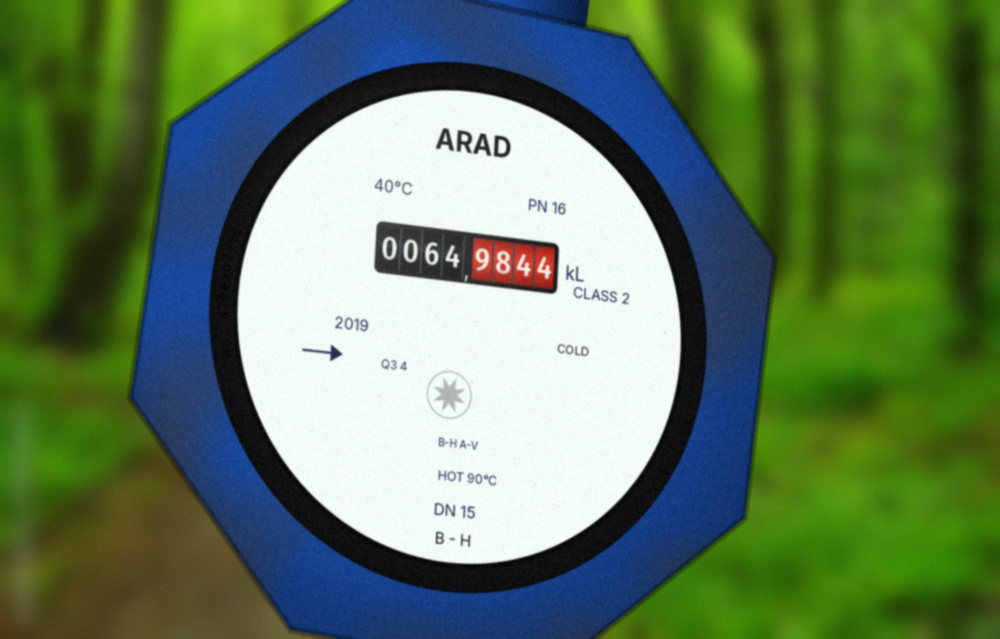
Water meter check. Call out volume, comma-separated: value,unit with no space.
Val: 64.9844,kL
